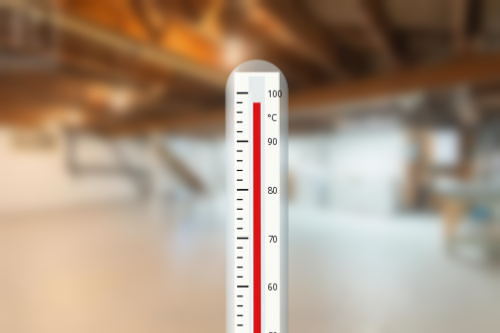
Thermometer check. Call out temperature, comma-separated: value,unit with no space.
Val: 98,°C
